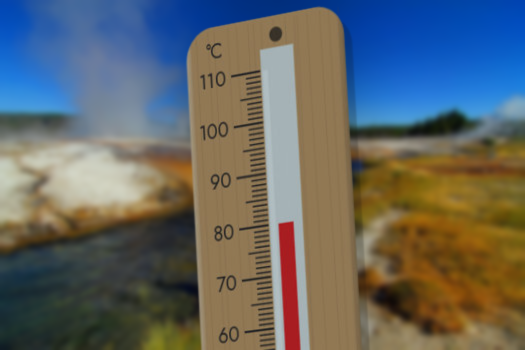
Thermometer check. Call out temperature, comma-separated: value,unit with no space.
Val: 80,°C
